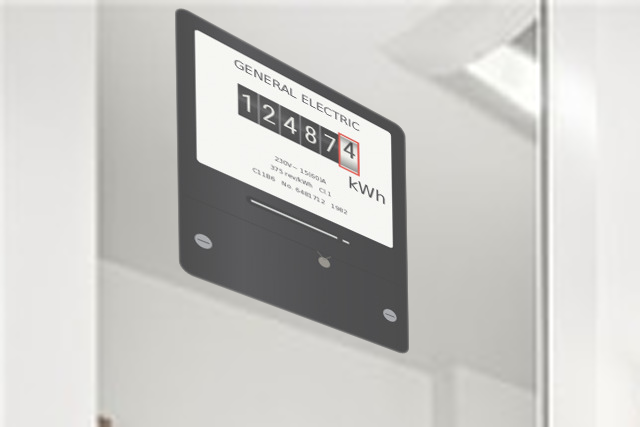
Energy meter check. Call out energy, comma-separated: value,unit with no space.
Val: 12487.4,kWh
